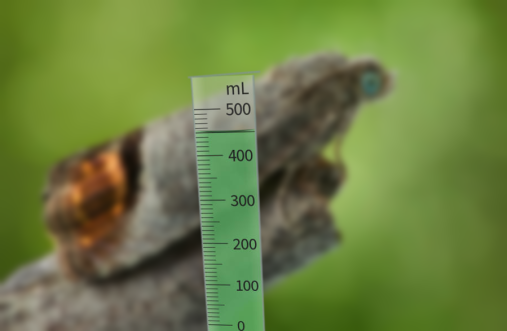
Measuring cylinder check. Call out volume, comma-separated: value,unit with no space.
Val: 450,mL
